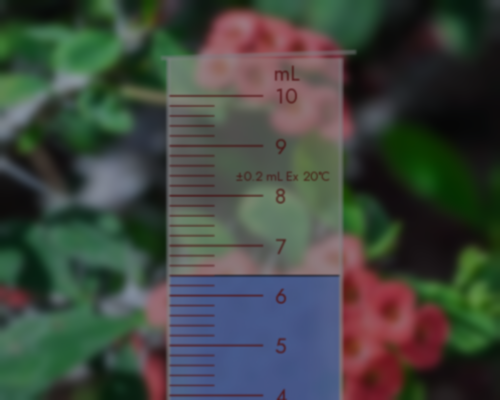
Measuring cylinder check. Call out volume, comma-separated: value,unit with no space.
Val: 6.4,mL
